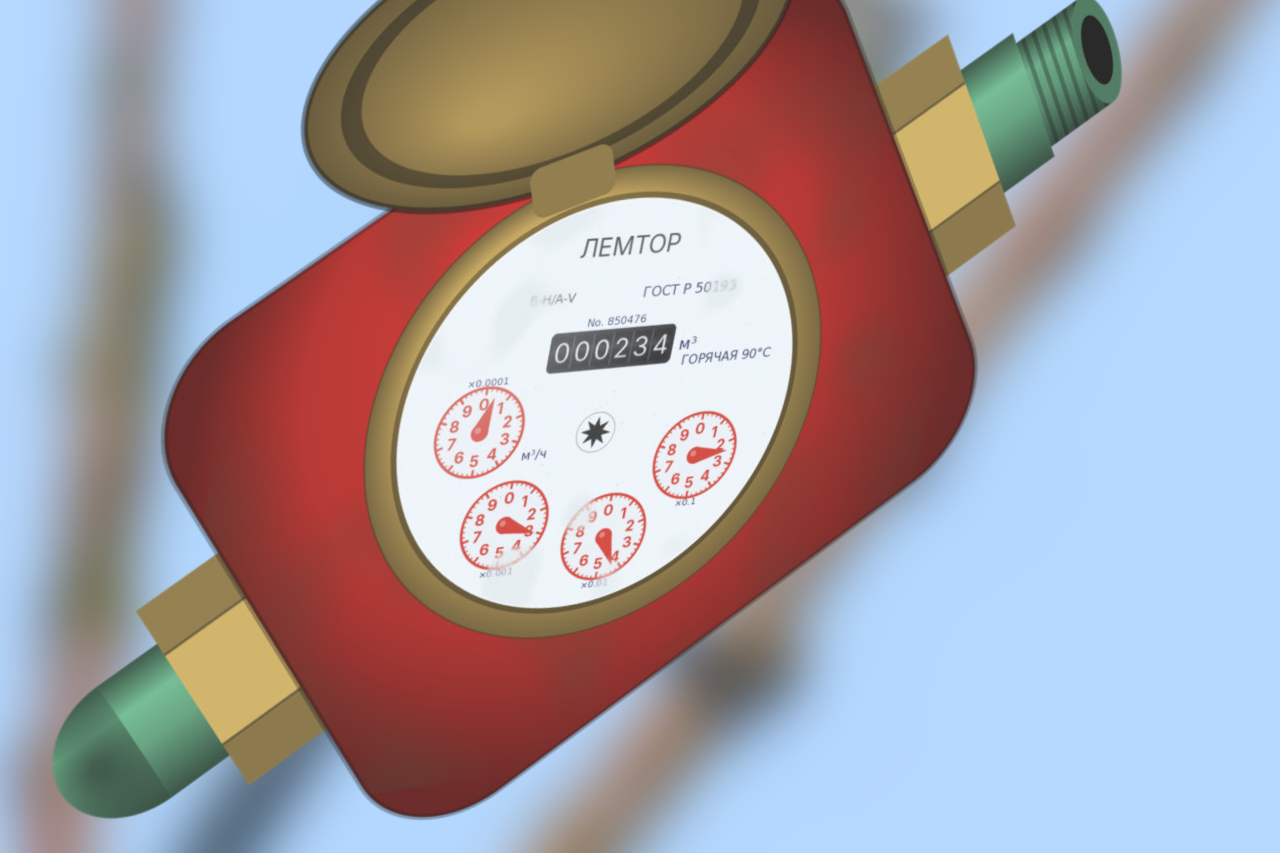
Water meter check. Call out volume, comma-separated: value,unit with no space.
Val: 234.2430,m³
